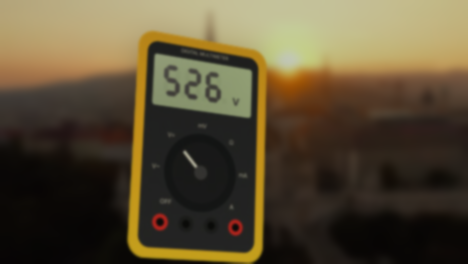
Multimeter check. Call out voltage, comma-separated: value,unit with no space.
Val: 526,V
